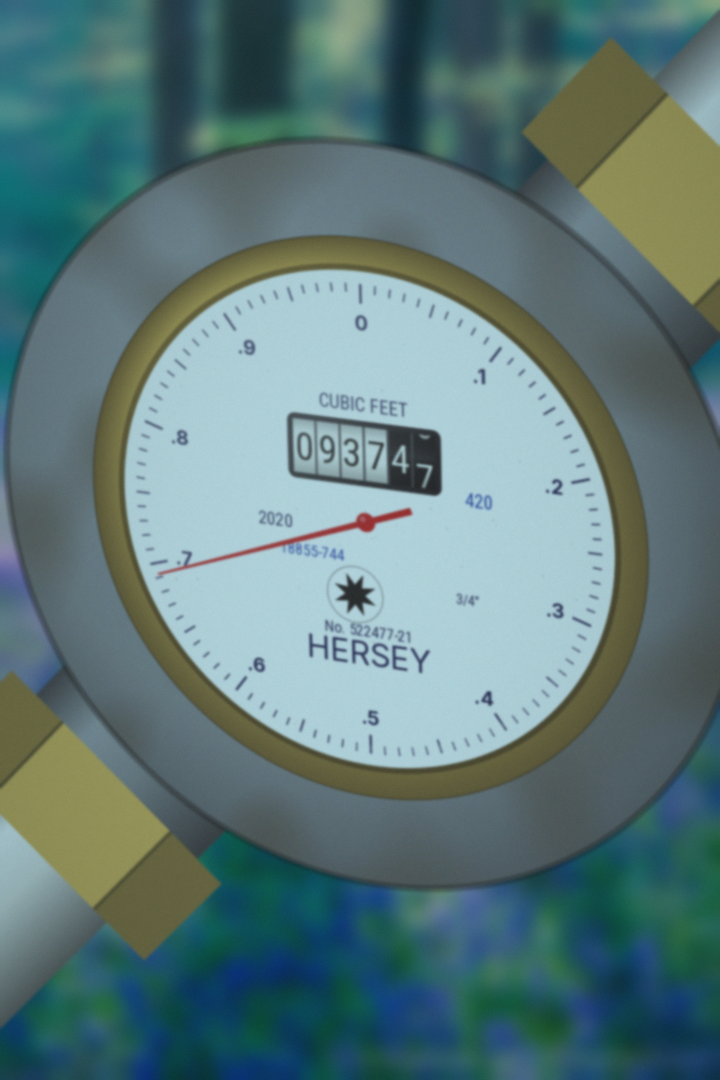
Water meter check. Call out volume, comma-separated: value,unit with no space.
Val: 93746.69,ft³
